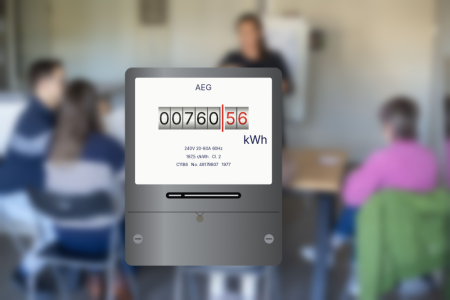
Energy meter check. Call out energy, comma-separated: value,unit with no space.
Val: 760.56,kWh
